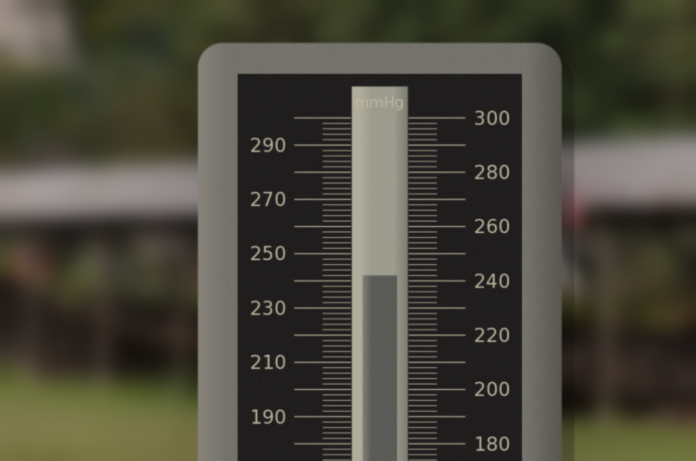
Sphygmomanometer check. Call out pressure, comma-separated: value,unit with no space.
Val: 242,mmHg
